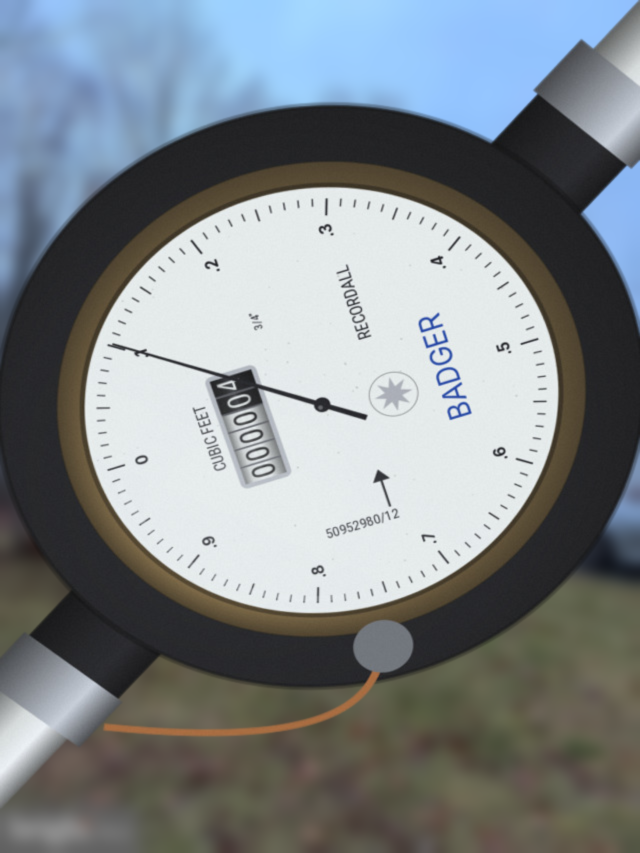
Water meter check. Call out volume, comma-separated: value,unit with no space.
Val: 4.10,ft³
